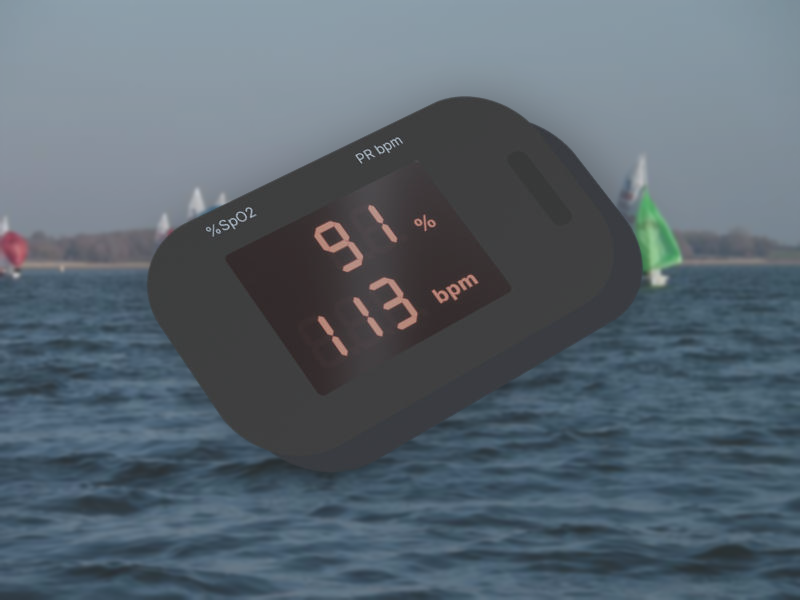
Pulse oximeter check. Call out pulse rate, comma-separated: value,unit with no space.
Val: 113,bpm
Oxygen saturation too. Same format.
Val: 91,%
